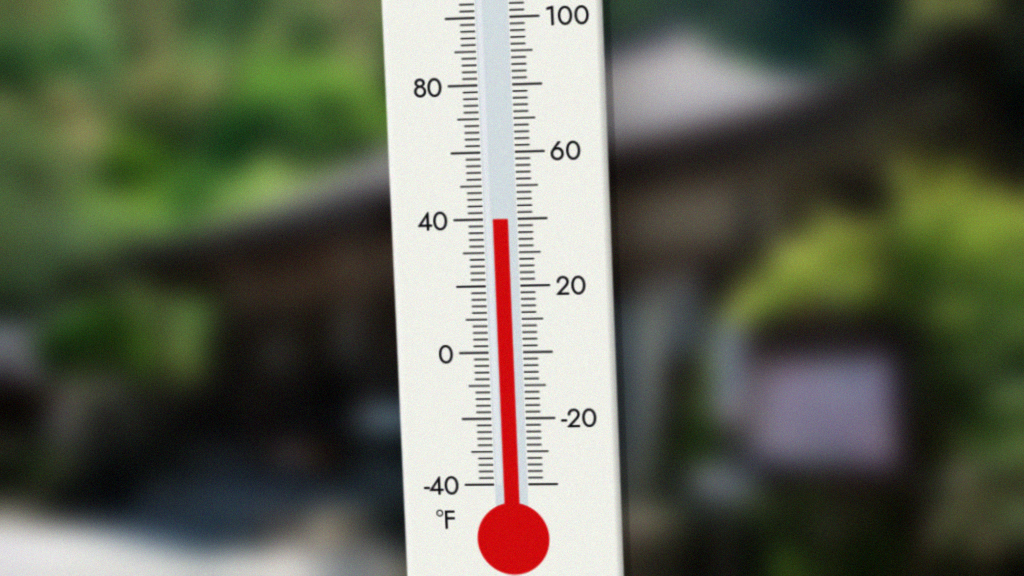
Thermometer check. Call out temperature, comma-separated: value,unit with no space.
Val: 40,°F
